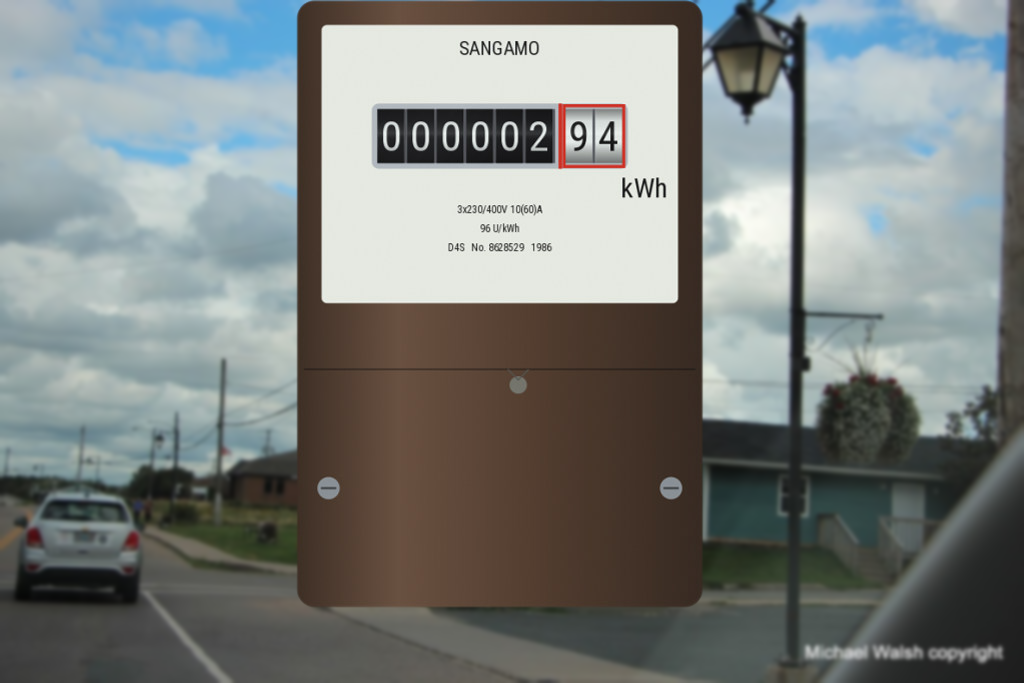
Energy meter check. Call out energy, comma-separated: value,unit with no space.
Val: 2.94,kWh
